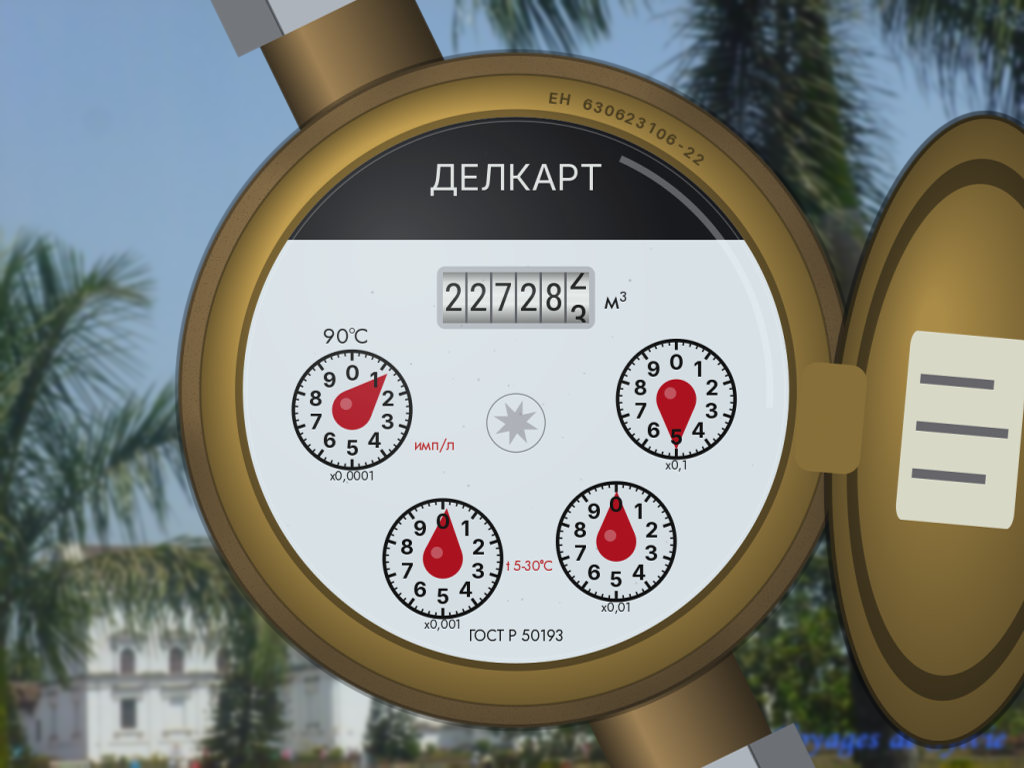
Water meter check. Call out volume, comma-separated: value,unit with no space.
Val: 227282.5001,m³
